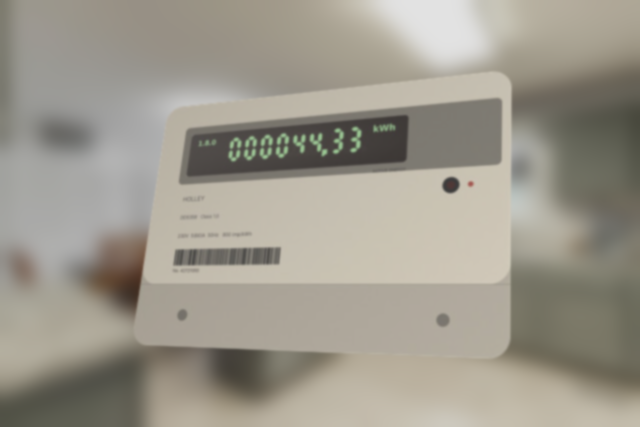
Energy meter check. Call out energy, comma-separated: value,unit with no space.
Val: 44.33,kWh
